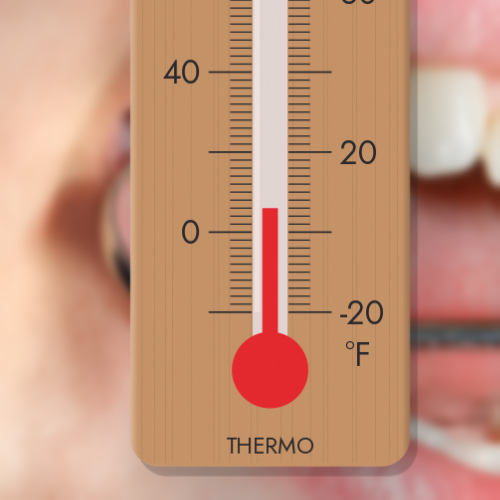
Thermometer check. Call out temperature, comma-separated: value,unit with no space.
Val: 6,°F
